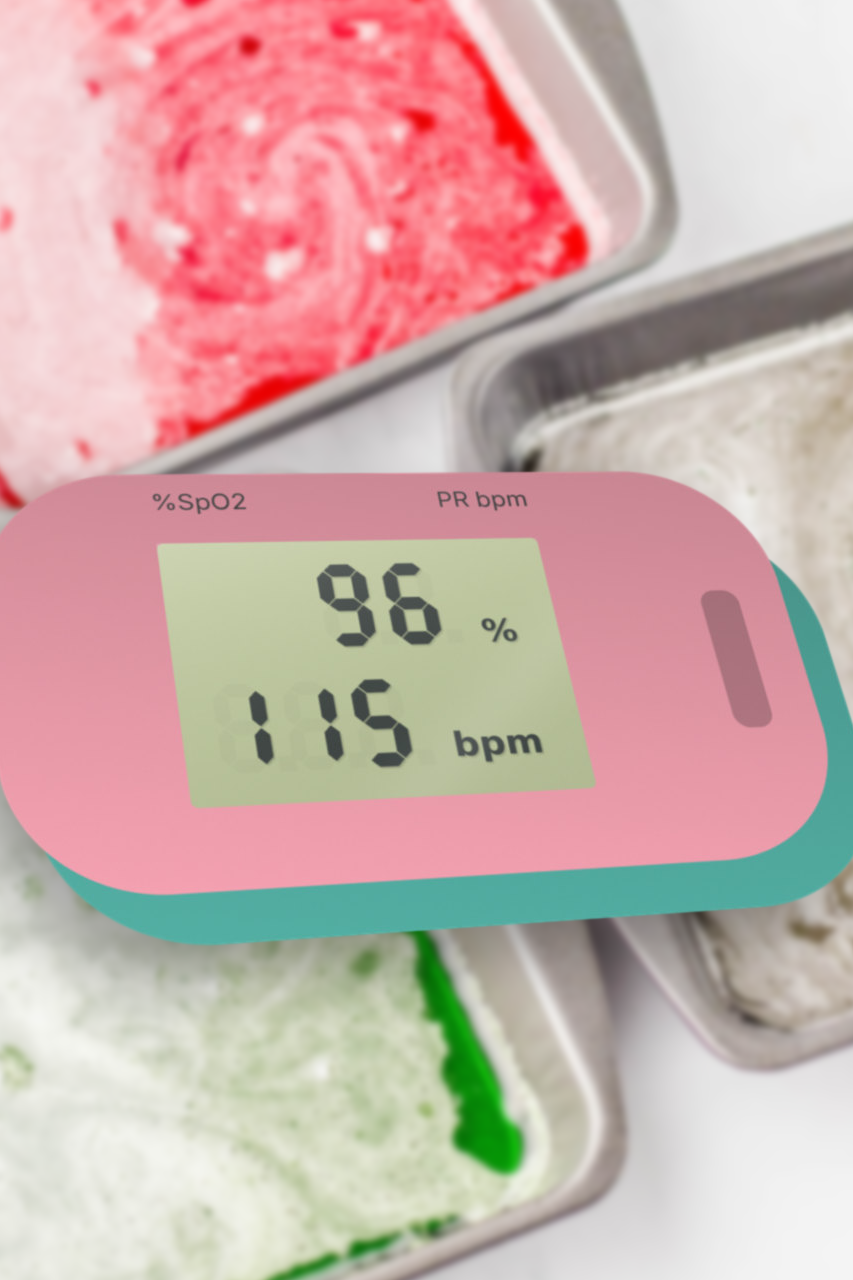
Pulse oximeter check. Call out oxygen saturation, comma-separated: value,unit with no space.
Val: 96,%
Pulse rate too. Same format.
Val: 115,bpm
